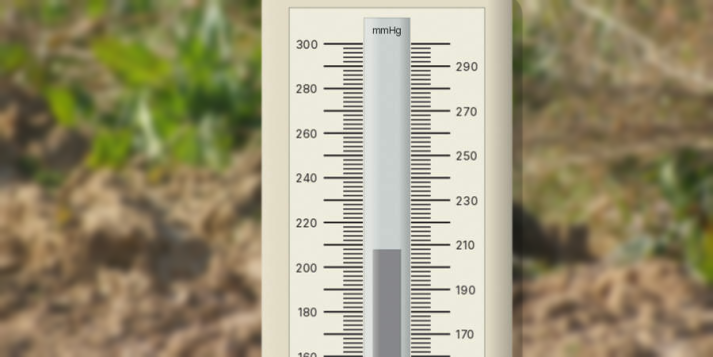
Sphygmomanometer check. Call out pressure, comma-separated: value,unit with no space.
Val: 208,mmHg
